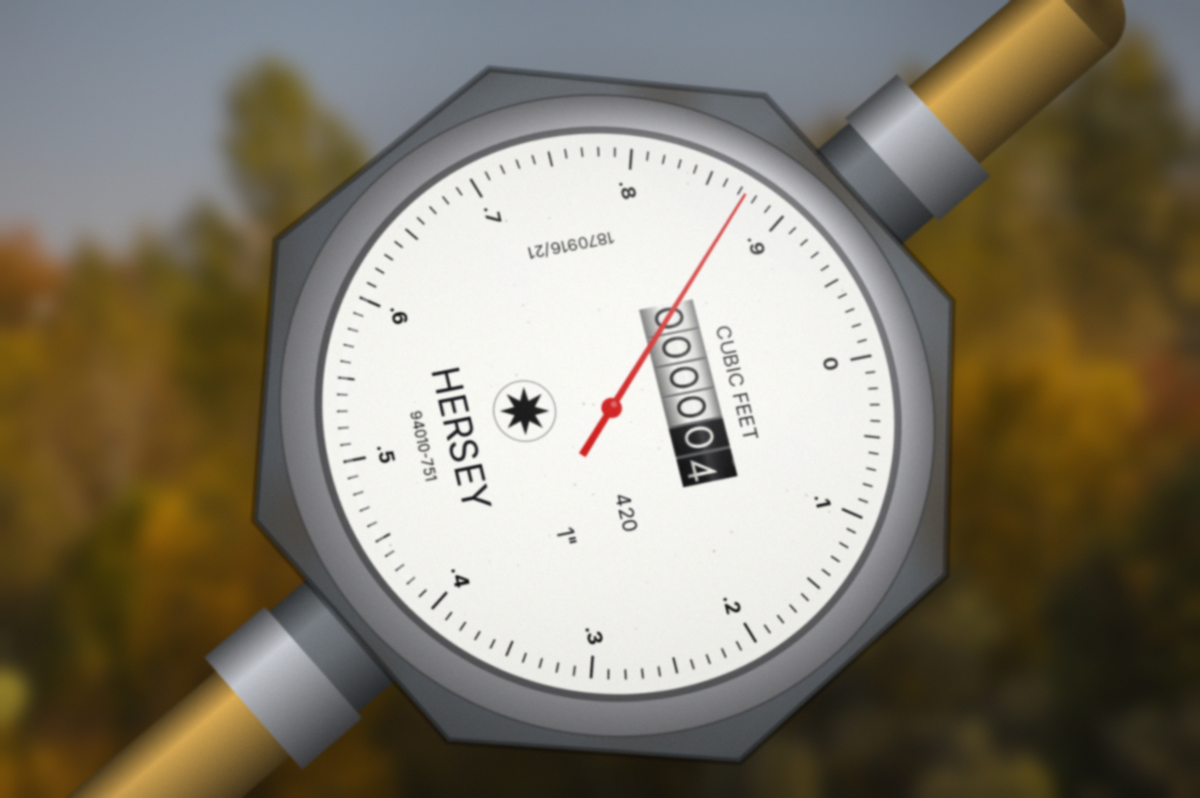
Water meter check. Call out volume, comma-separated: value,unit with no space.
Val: 3.87,ft³
